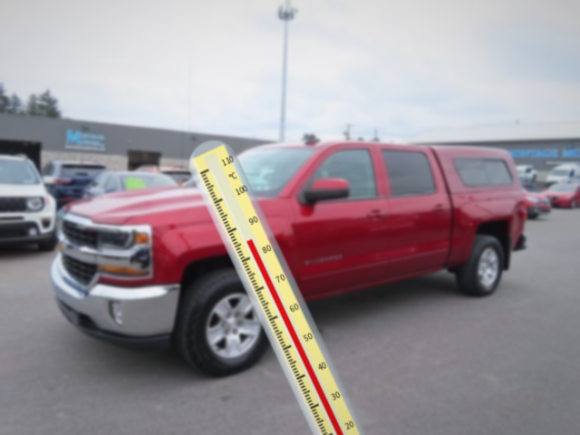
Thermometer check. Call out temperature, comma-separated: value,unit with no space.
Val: 85,°C
